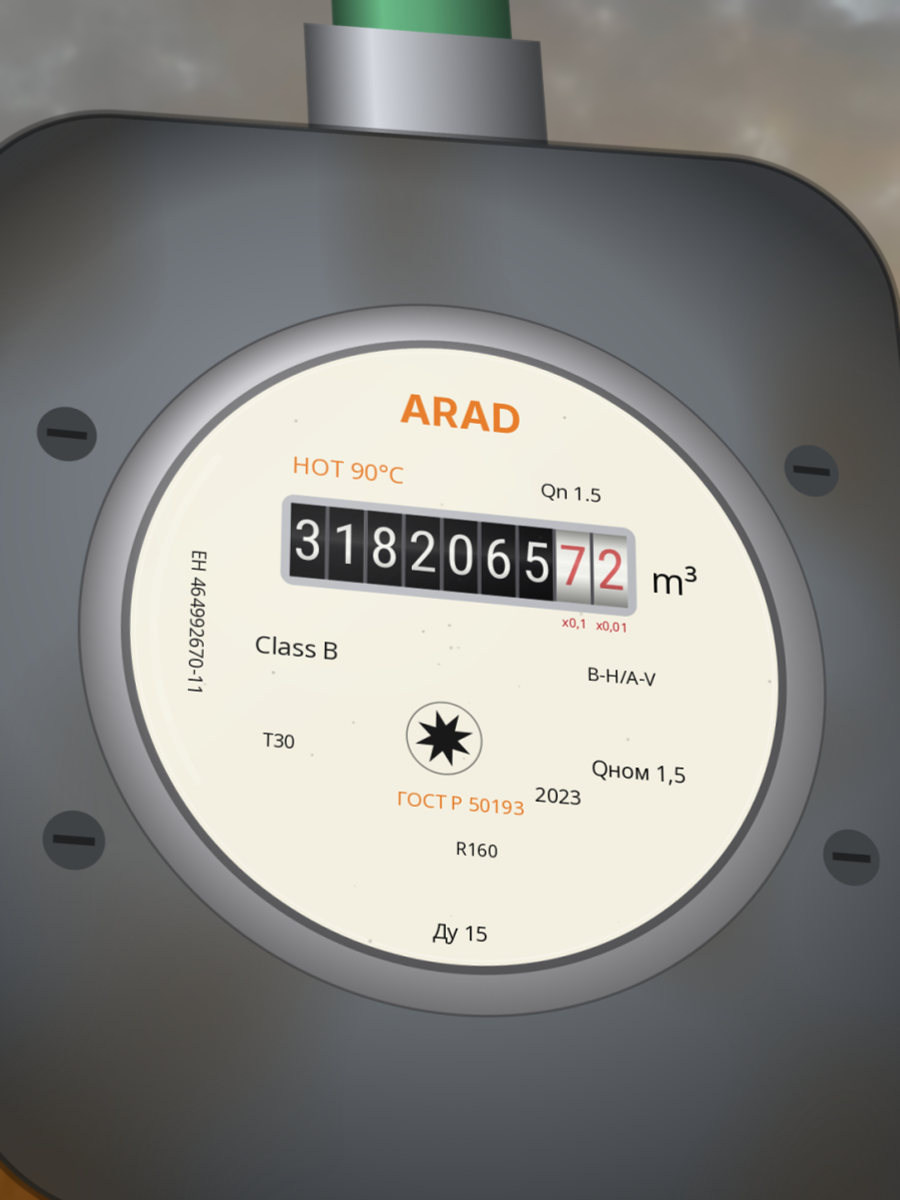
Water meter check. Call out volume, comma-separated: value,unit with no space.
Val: 3182065.72,m³
